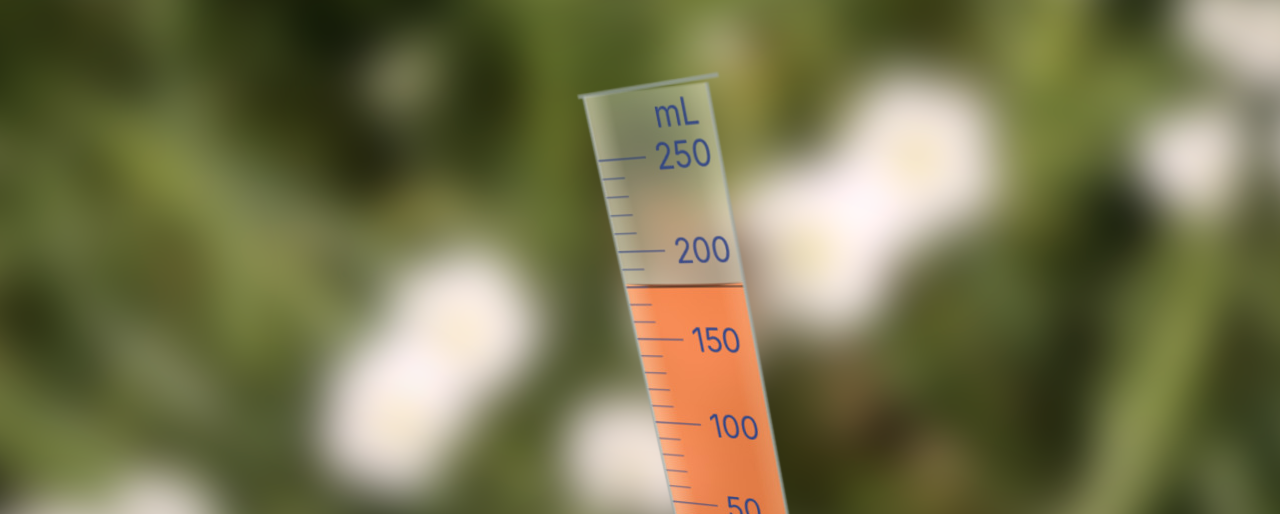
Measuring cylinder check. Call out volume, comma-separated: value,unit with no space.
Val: 180,mL
